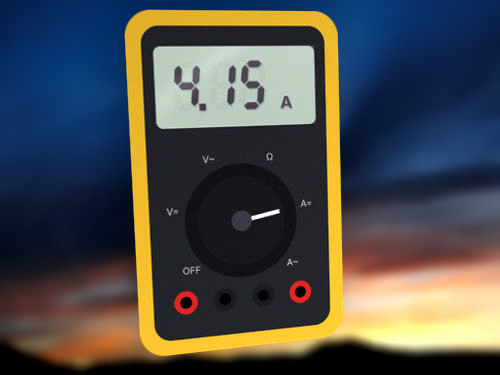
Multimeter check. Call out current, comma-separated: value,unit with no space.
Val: 4.15,A
